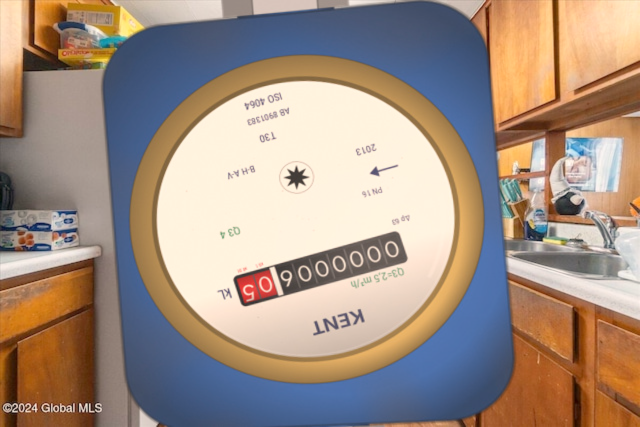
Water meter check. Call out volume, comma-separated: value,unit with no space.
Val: 6.05,kL
